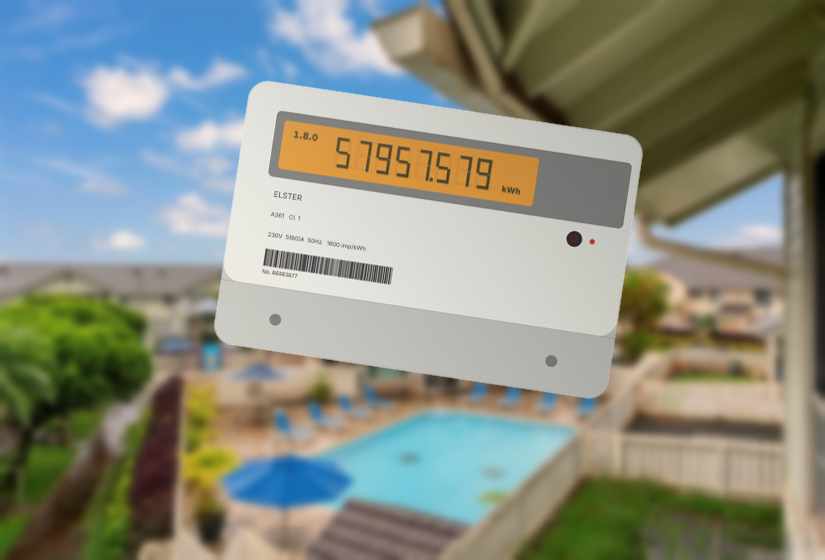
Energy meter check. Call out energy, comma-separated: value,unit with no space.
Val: 57957.579,kWh
